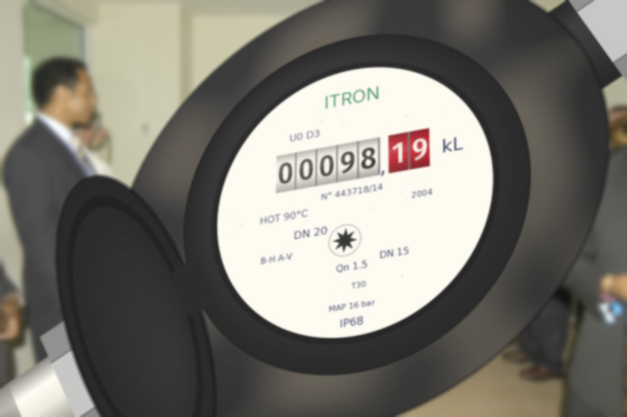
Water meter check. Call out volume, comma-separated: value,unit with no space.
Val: 98.19,kL
